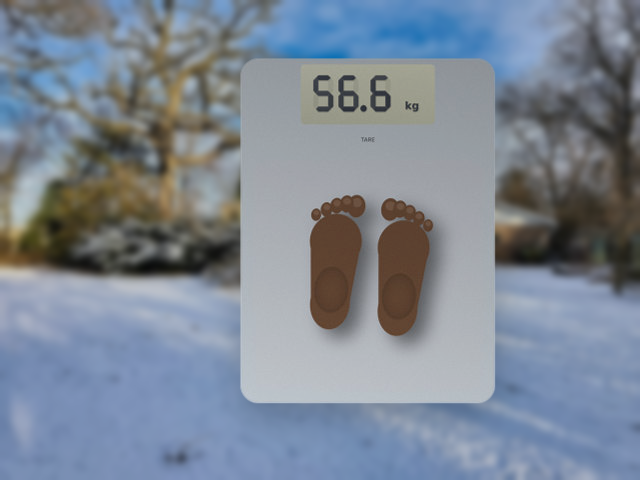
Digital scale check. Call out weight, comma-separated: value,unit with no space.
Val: 56.6,kg
